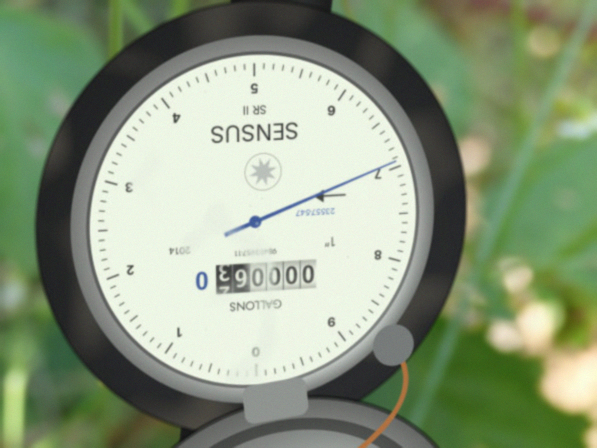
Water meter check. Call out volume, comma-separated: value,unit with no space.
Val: 626.9,gal
